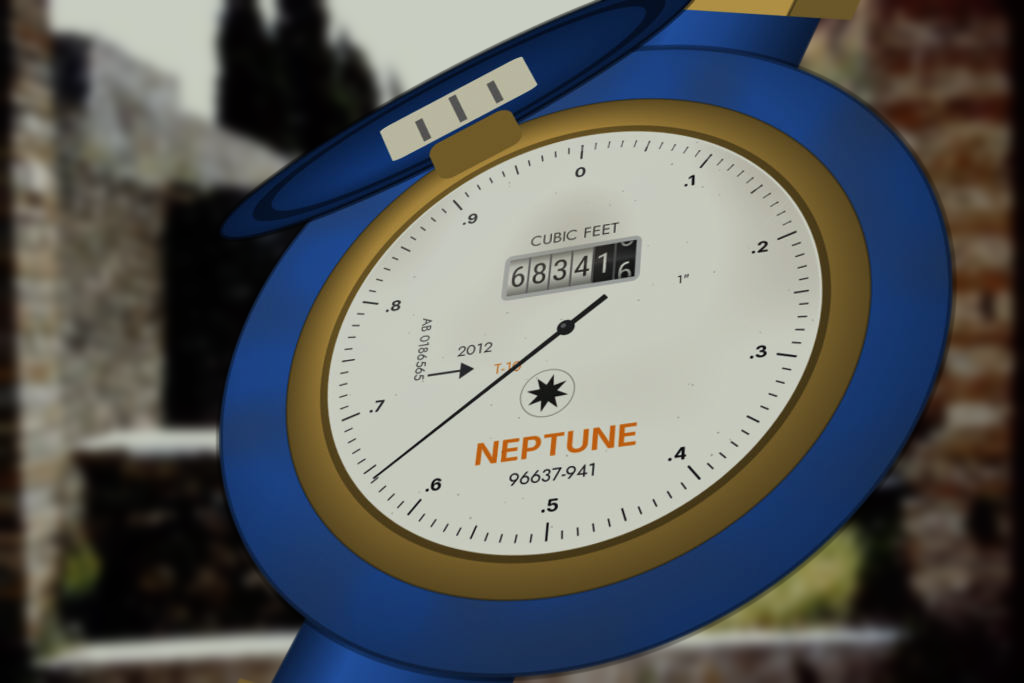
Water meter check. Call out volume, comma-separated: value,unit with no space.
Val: 683415.64,ft³
